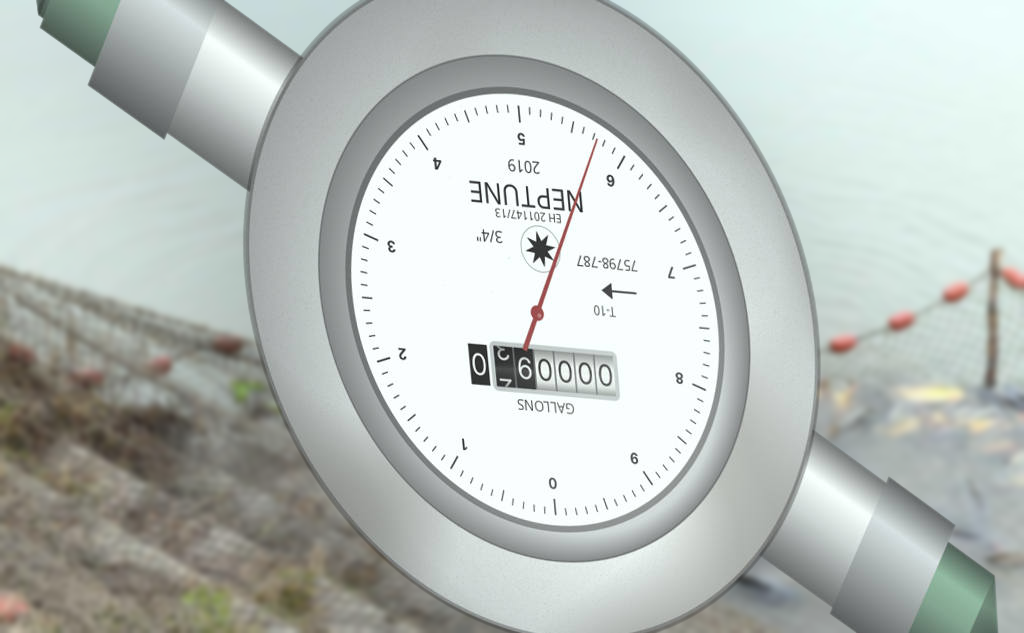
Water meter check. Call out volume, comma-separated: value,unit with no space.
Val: 925.7,gal
